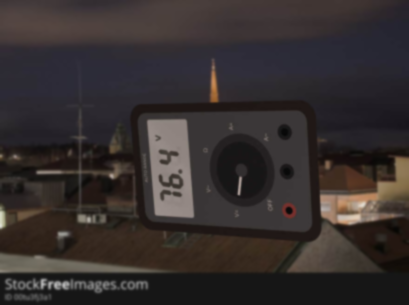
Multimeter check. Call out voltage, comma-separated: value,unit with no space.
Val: 76.4,V
